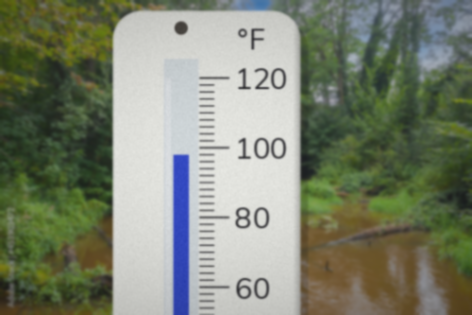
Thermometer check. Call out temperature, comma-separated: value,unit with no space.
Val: 98,°F
